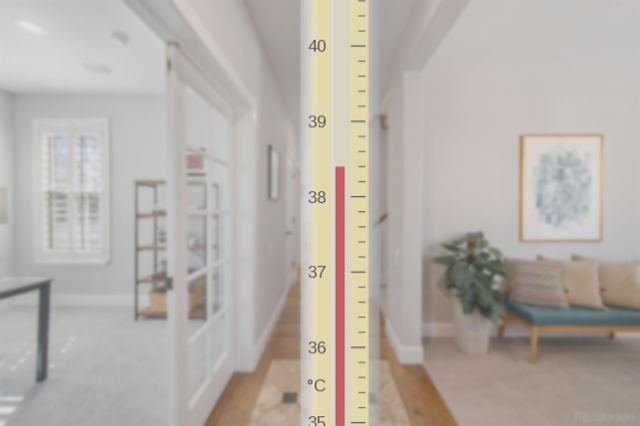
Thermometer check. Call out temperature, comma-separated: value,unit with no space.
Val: 38.4,°C
